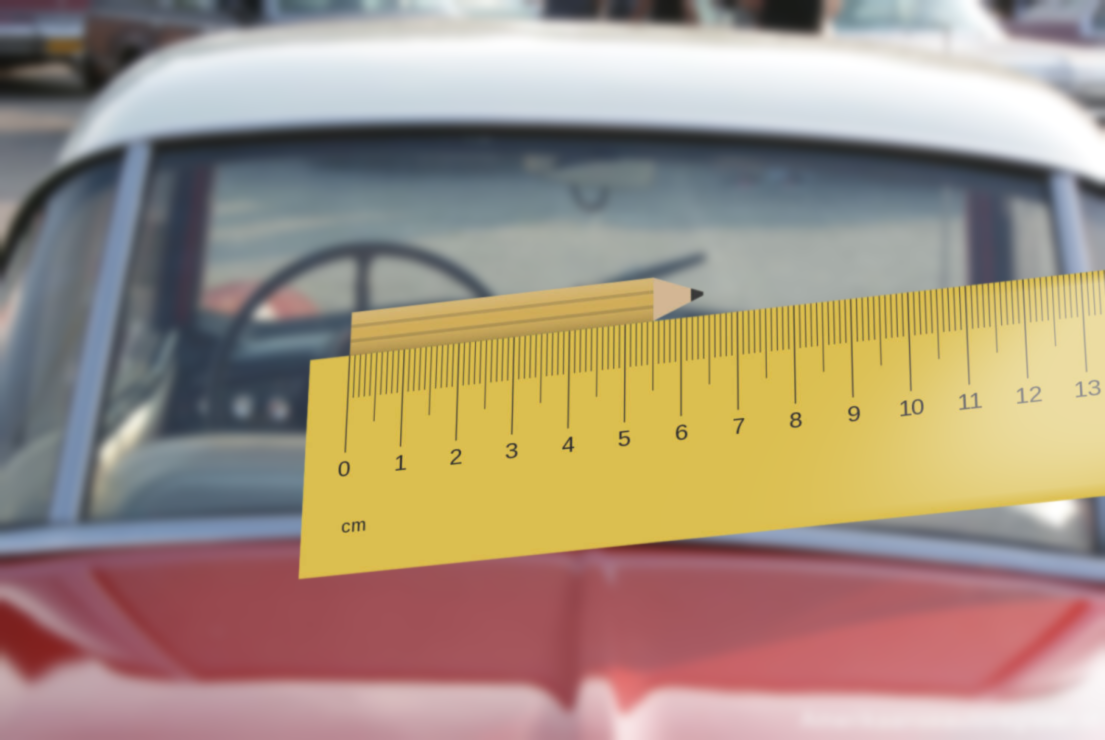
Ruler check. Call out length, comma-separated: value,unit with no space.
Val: 6.4,cm
